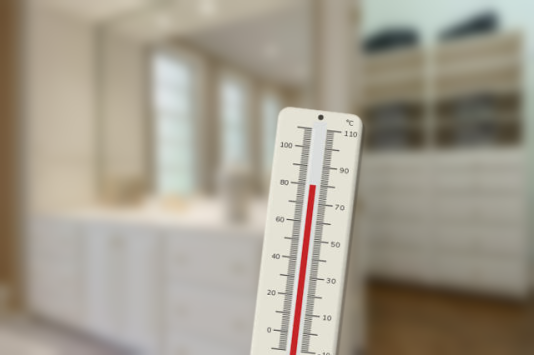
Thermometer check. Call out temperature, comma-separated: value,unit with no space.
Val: 80,°C
